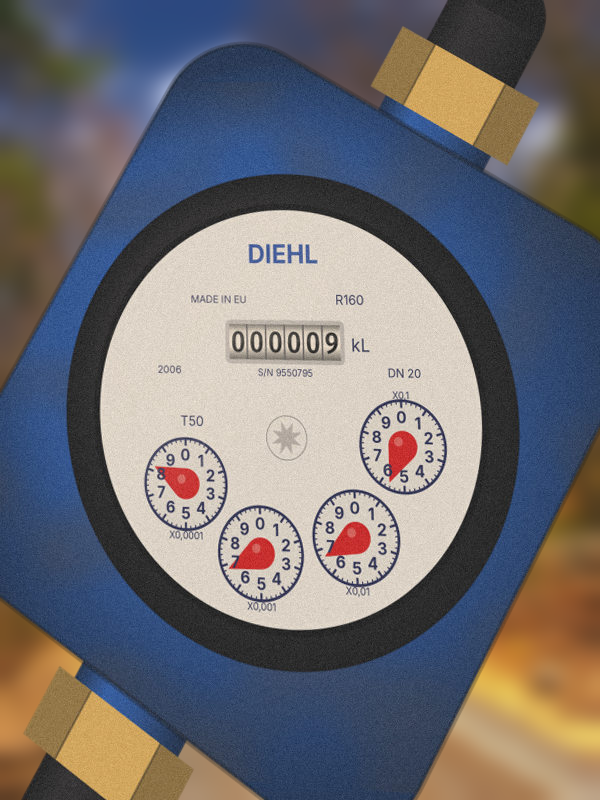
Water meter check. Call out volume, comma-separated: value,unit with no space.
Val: 9.5668,kL
